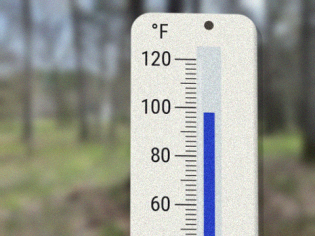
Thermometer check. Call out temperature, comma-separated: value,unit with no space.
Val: 98,°F
